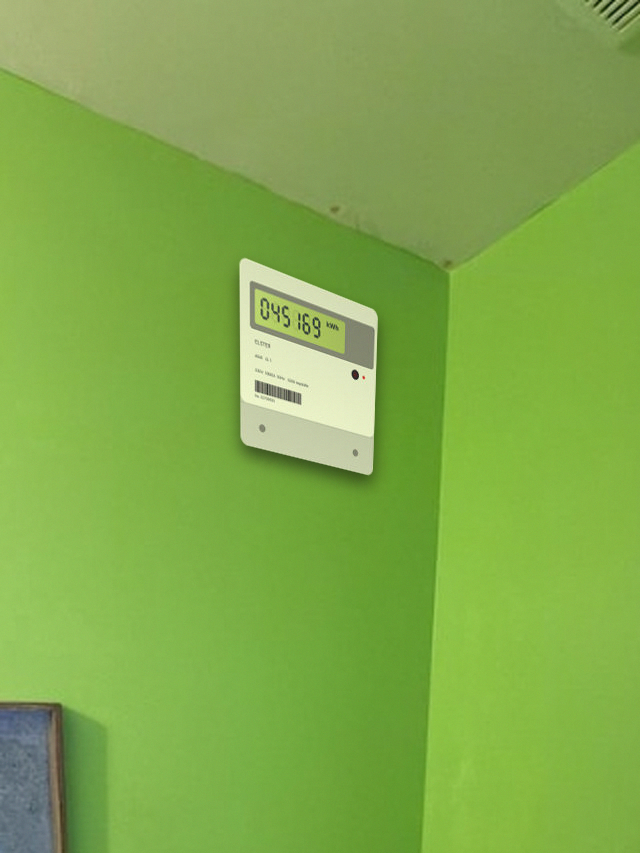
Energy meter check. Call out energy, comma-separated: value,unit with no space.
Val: 45169,kWh
